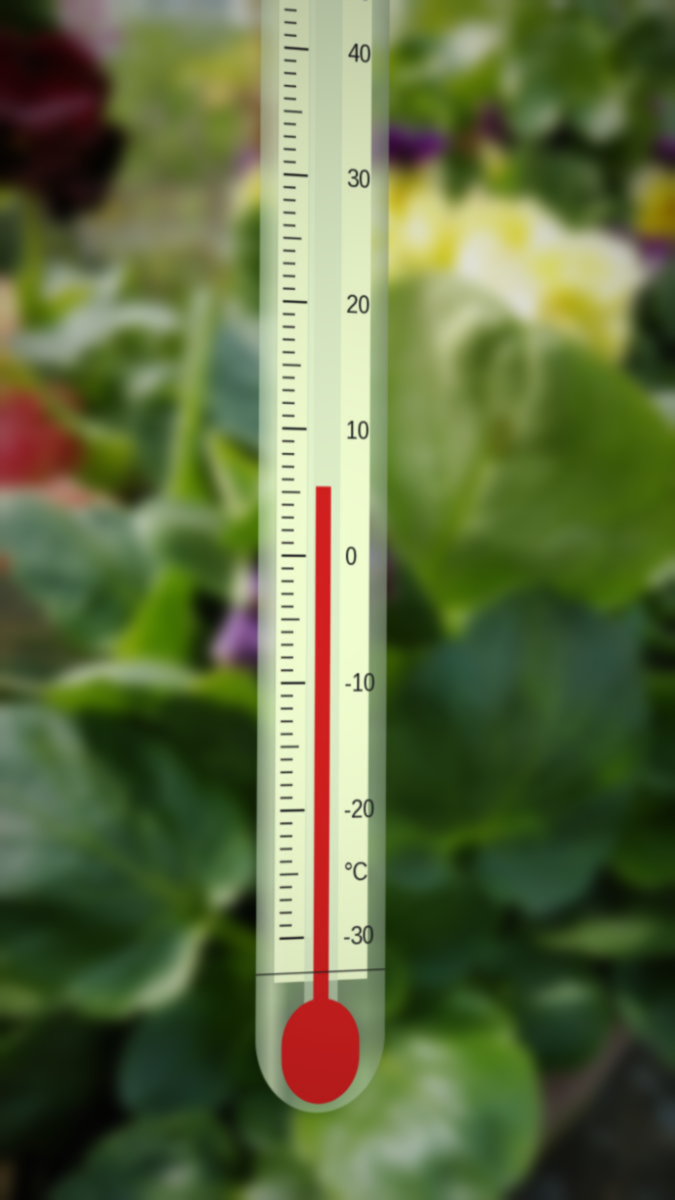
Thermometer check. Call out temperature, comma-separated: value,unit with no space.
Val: 5.5,°C
